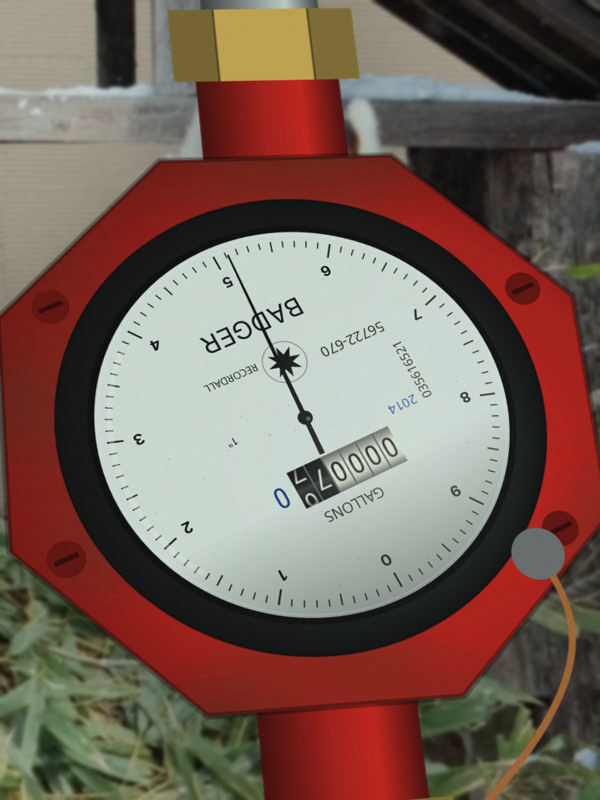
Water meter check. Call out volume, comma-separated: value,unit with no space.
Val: 765.1,gal
